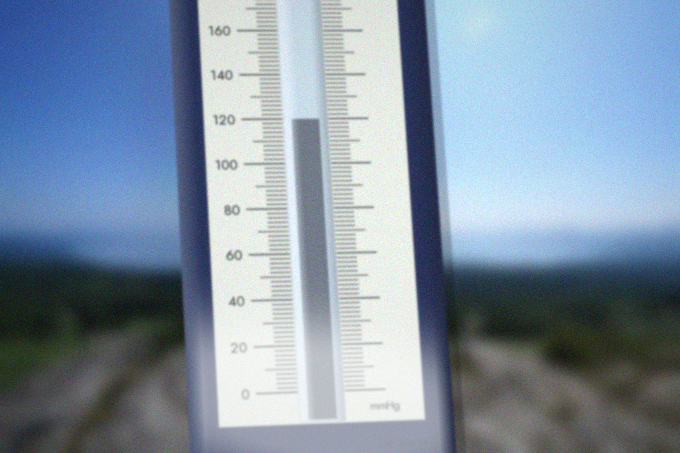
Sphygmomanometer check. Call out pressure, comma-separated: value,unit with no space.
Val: 120,mmHg
